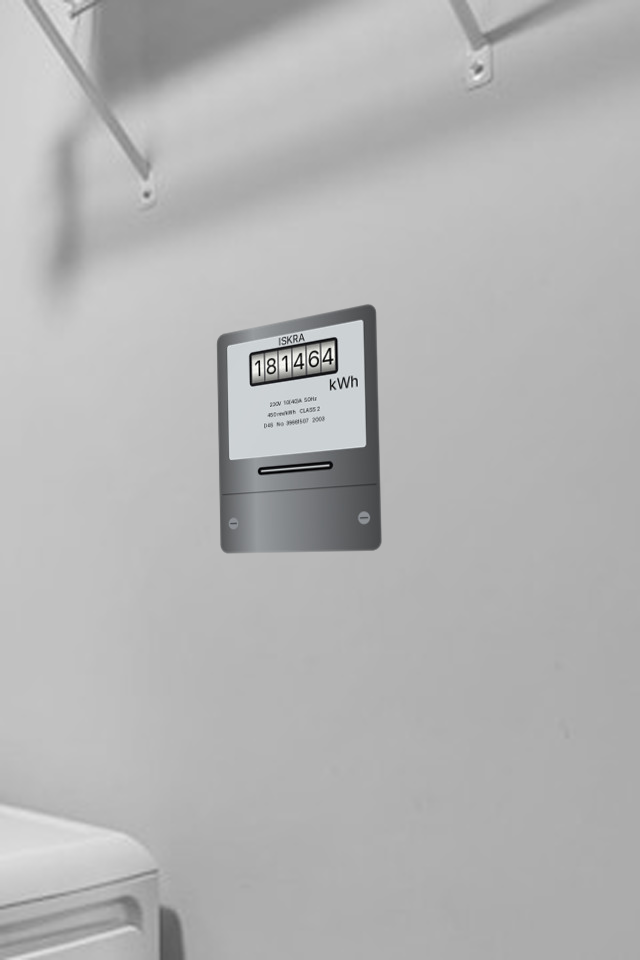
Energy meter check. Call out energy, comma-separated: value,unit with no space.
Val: 181464,kWh
